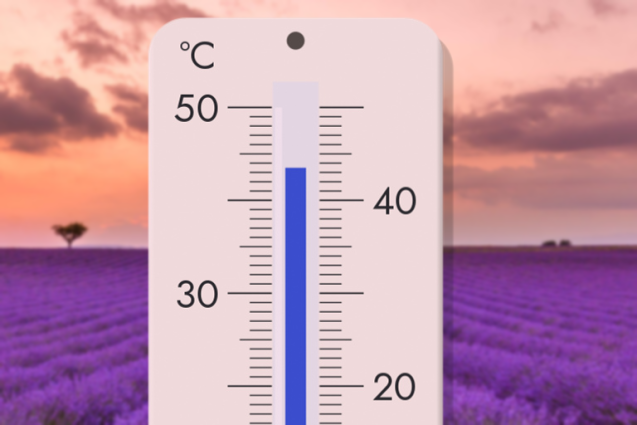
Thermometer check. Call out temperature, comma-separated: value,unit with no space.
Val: 43.5,°C
